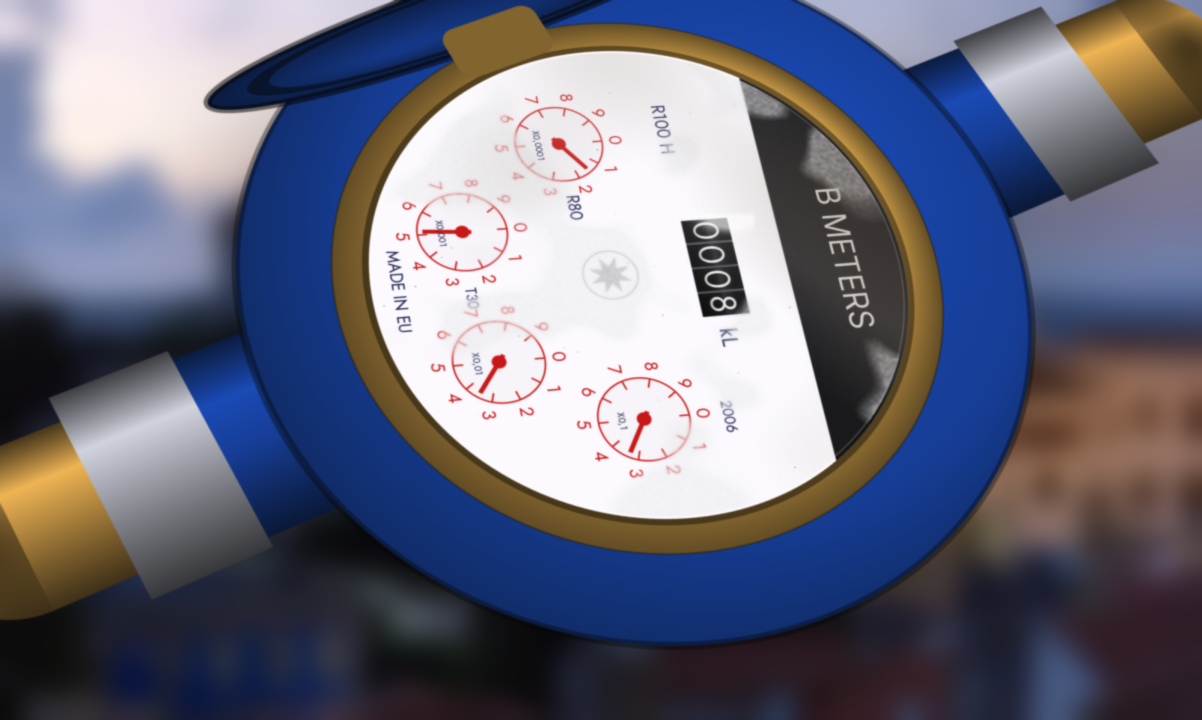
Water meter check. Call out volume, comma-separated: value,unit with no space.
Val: 8.3351,kL
